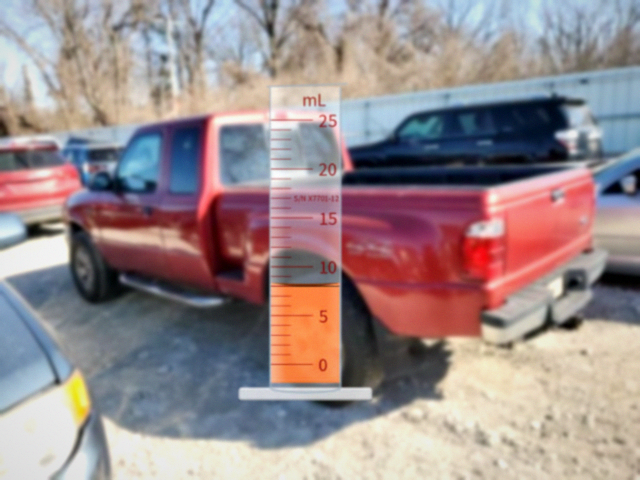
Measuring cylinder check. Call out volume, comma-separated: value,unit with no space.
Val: 8,mL
